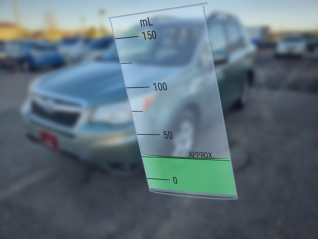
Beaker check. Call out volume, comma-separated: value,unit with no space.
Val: 25,mL
